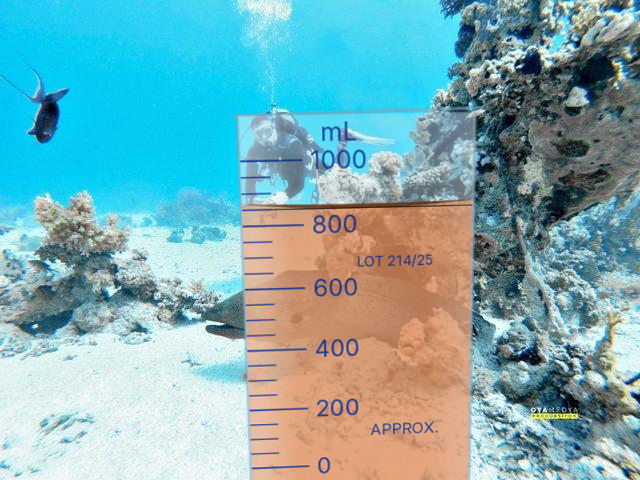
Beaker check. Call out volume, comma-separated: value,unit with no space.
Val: 850,mL
